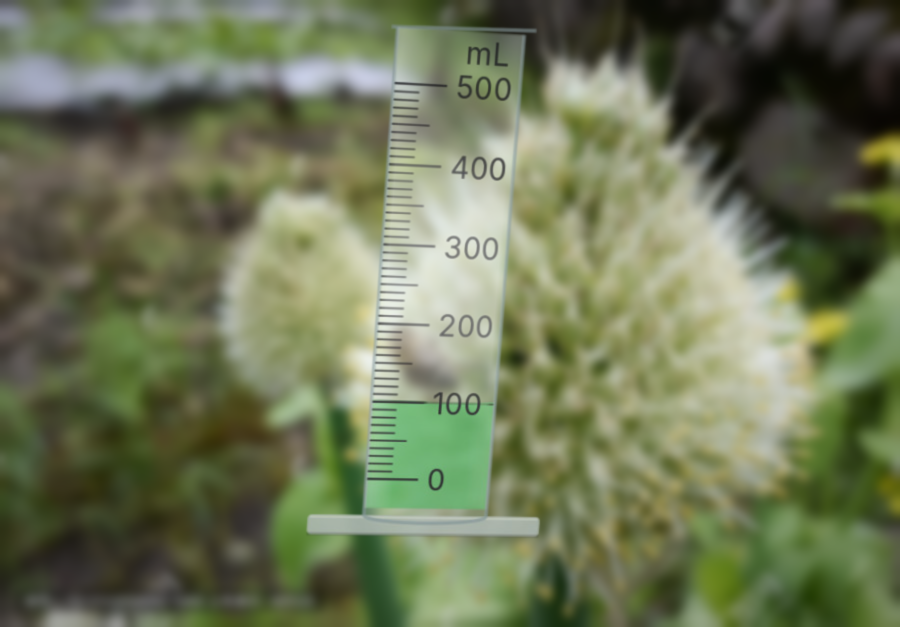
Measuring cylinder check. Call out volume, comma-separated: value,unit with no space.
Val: 100,mL
